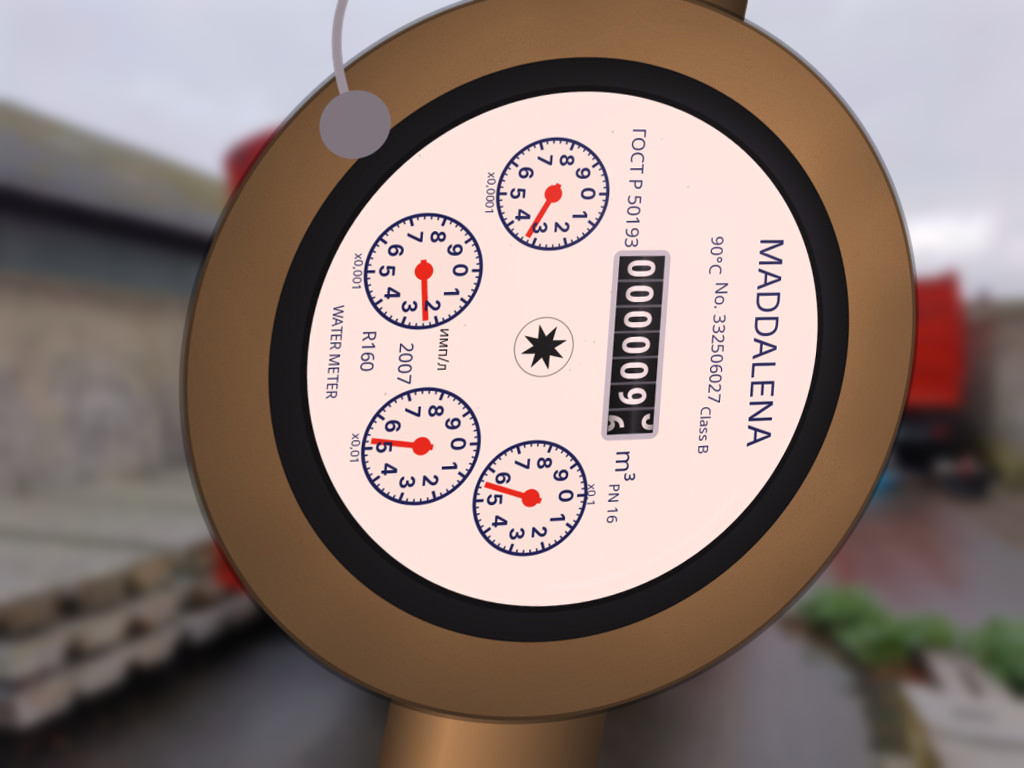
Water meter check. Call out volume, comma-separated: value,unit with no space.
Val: 95.5523,m³
